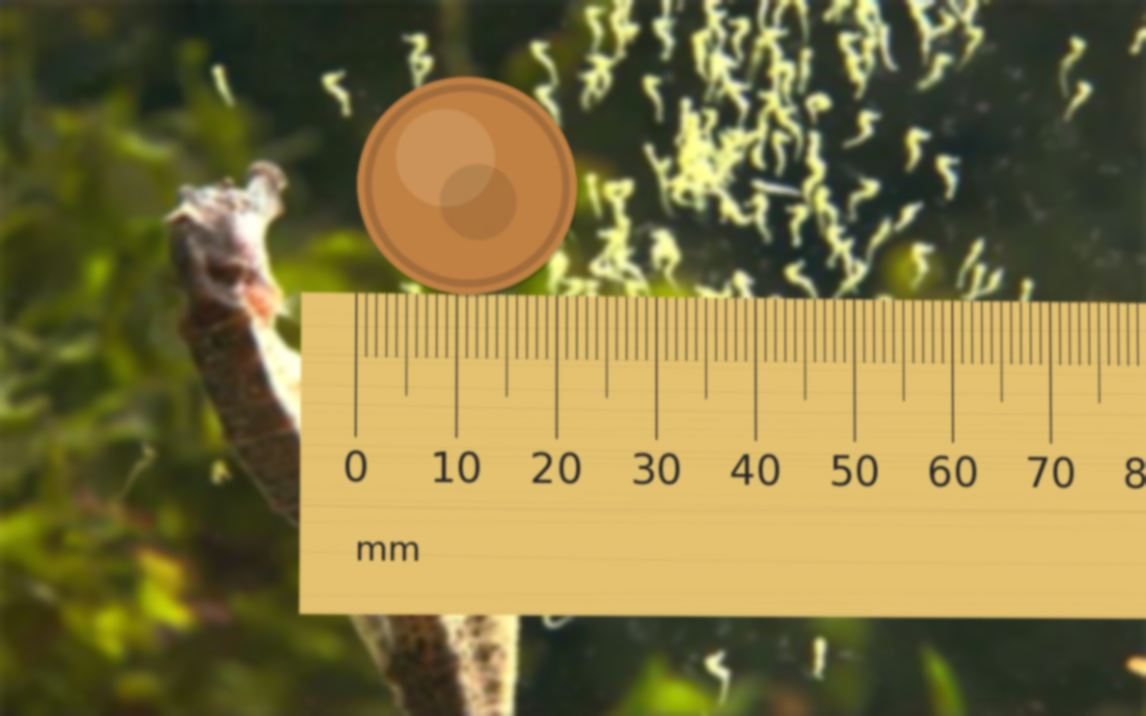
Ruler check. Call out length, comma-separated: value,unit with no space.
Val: 22,mm
